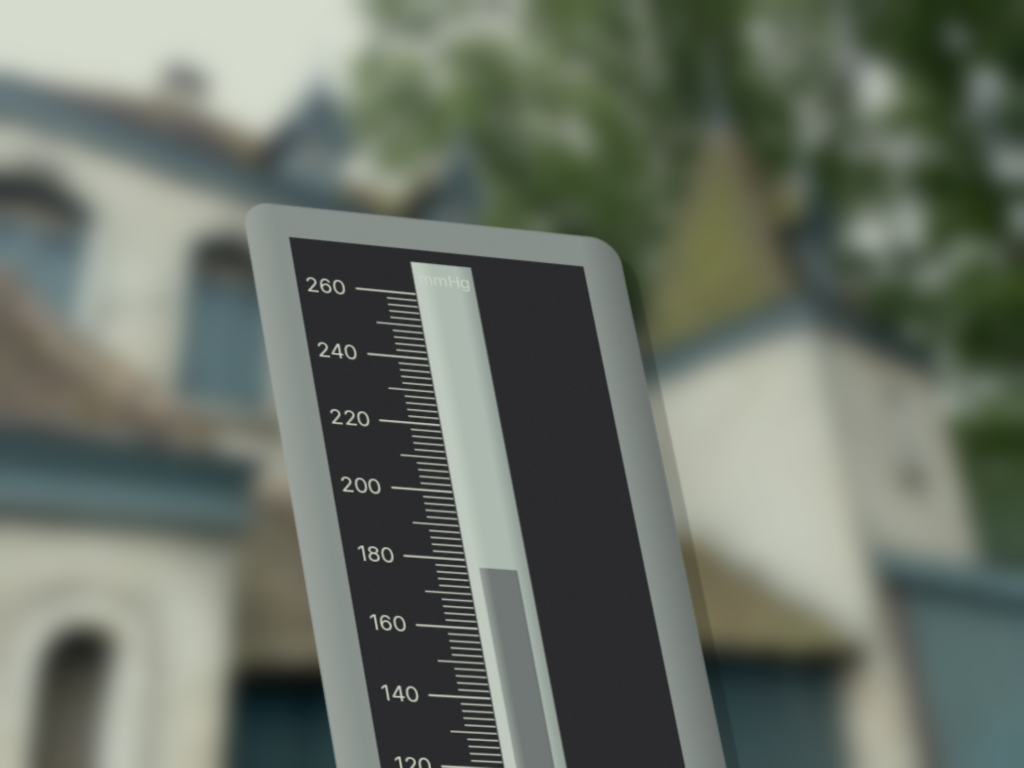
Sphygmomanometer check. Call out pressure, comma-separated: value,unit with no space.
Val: 178,mmHg
